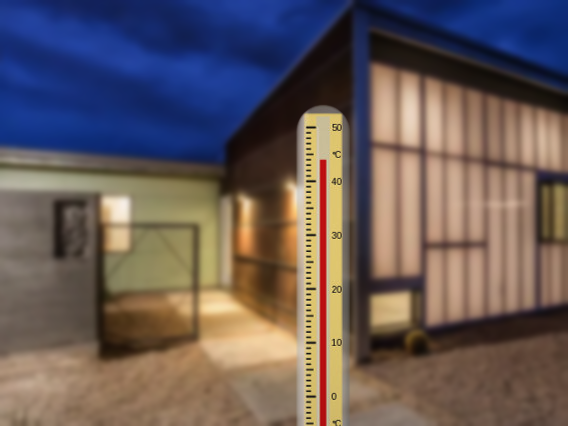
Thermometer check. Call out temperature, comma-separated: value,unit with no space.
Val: 44,°C
